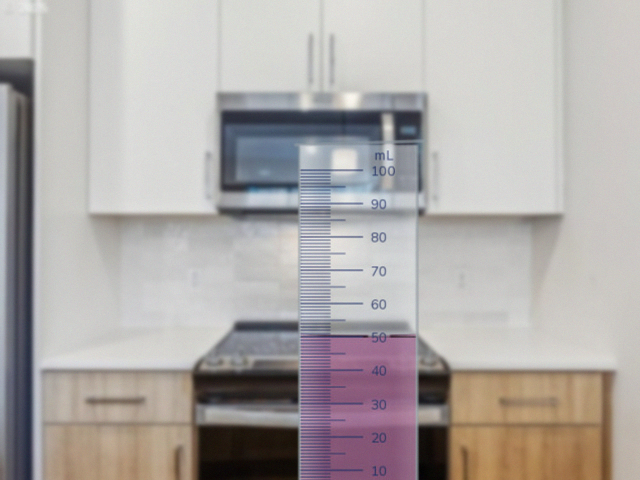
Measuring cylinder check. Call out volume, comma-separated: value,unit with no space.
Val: 50,mL
